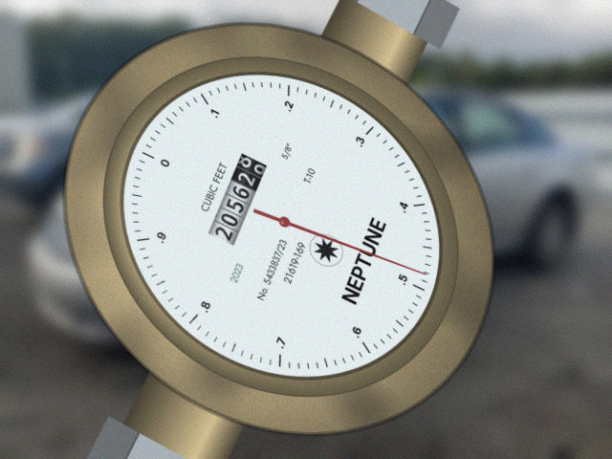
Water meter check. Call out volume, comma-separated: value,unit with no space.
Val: 205628.48,ft³
